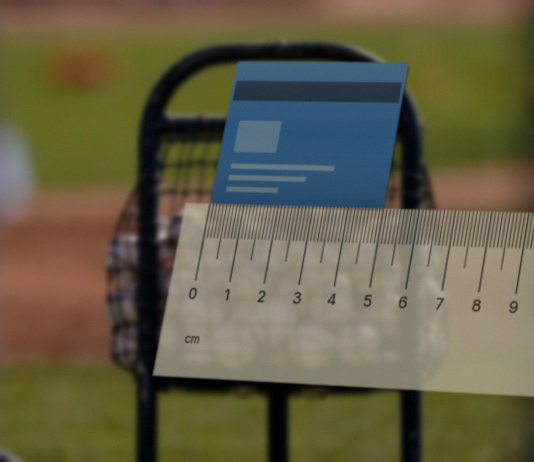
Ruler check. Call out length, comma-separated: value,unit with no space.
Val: 5,cm
